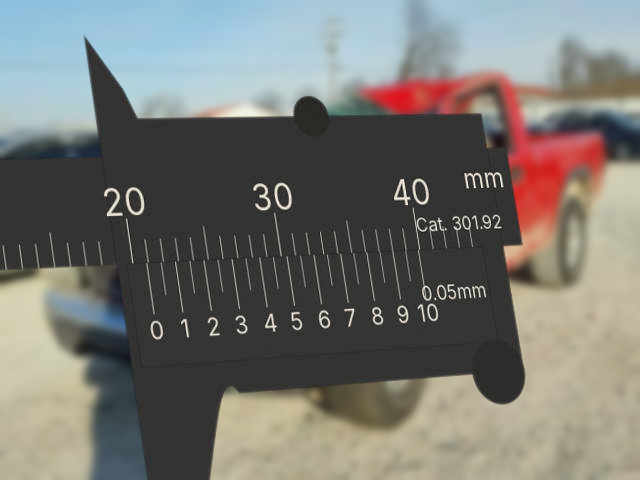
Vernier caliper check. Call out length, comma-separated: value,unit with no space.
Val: 20.9,mm
